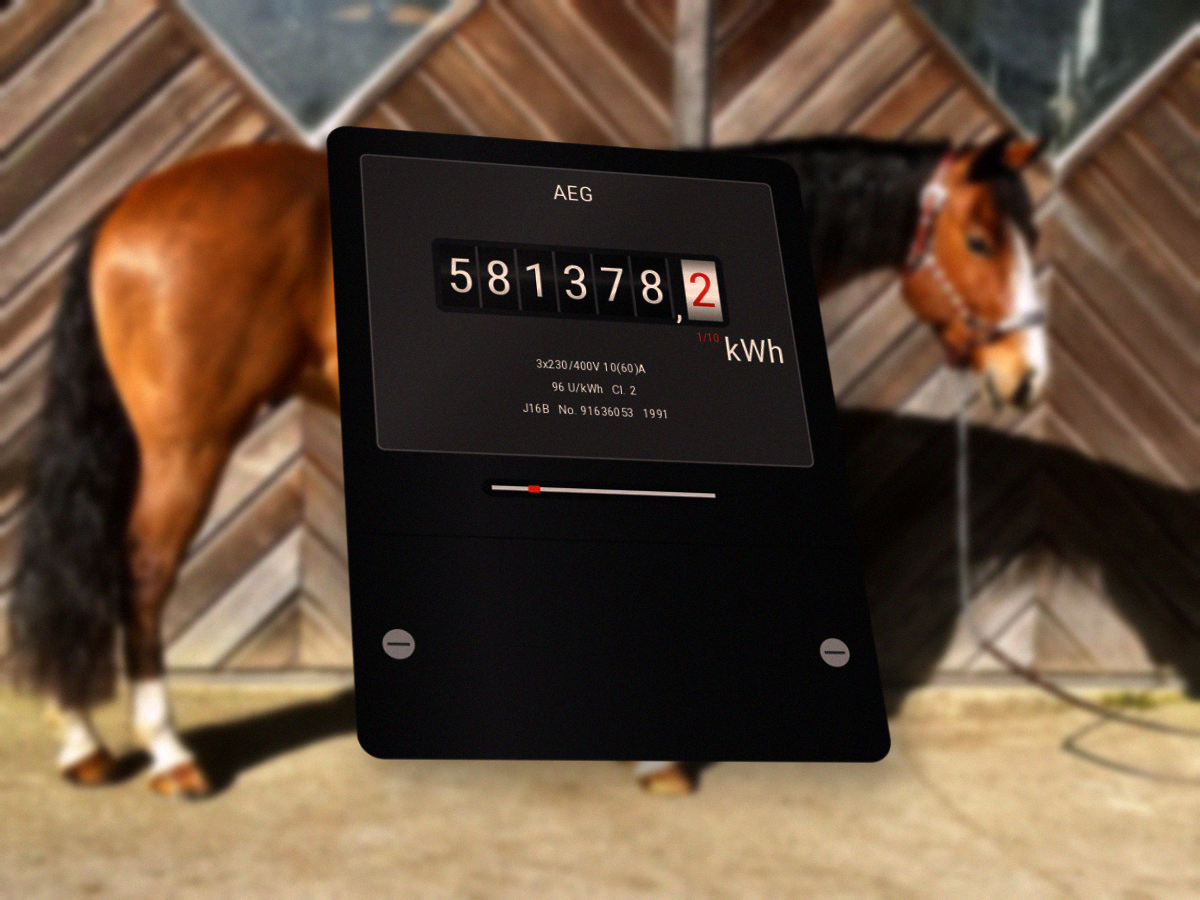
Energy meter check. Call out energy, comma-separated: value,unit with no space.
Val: 581378.2,kWh
